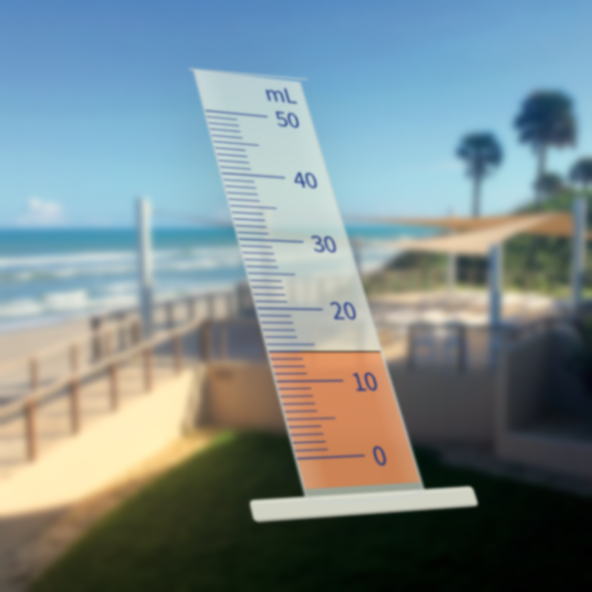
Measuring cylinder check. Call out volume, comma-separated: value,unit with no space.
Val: 14,mL
